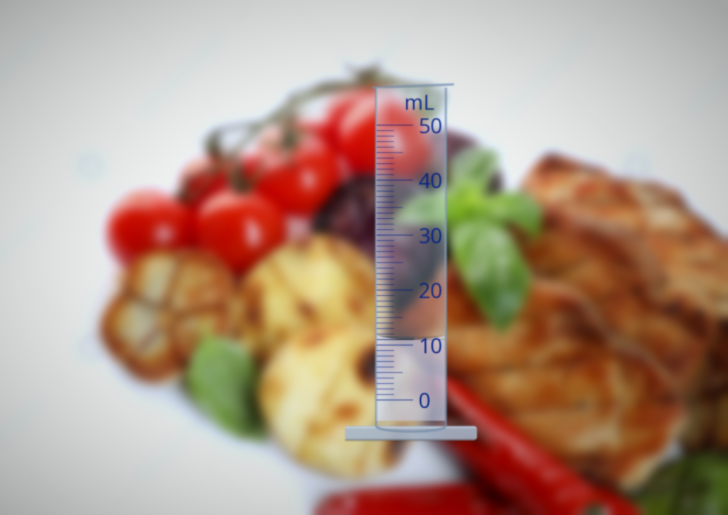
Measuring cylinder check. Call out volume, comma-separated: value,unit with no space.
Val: 11,mL
